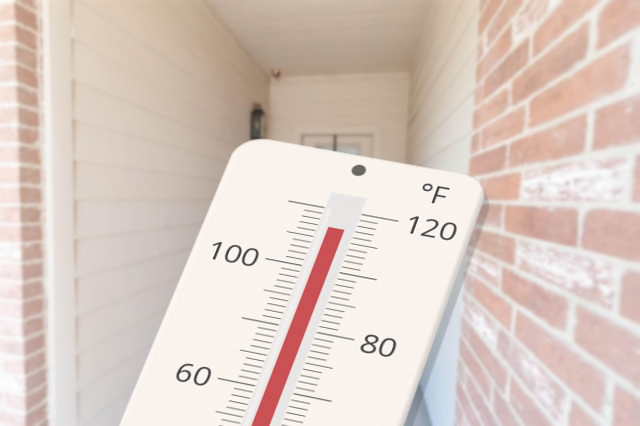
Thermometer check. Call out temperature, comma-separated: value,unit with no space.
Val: 114,°F
